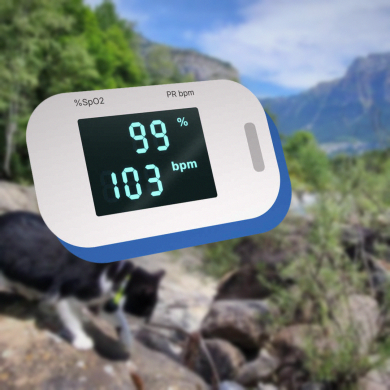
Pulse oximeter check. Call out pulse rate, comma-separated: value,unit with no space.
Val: 103,bpm
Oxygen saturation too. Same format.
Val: 99,%
